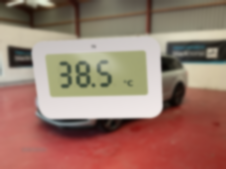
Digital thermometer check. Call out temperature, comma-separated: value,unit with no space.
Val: 38.5,°C
